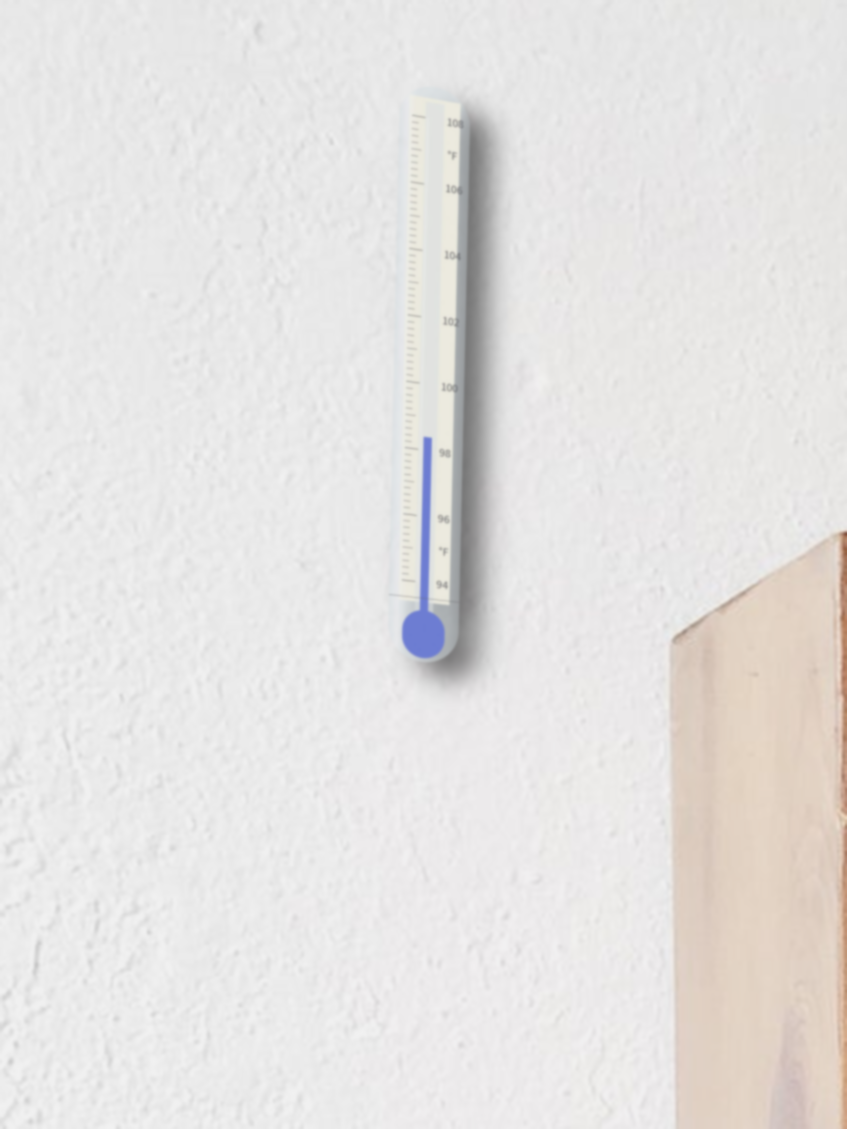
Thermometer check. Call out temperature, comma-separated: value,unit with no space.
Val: 98.4,°F
